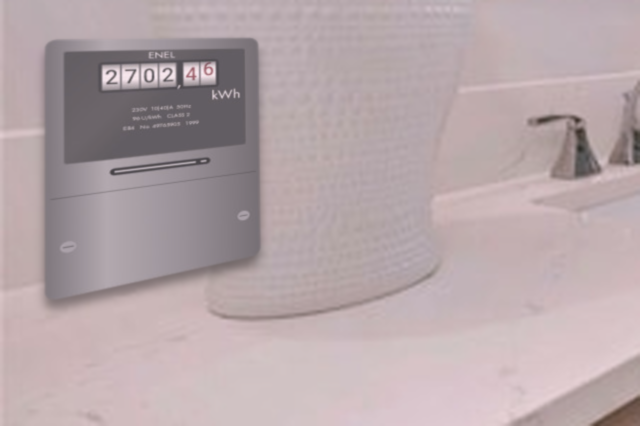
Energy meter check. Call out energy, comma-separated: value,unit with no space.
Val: 2702.46,kWh
